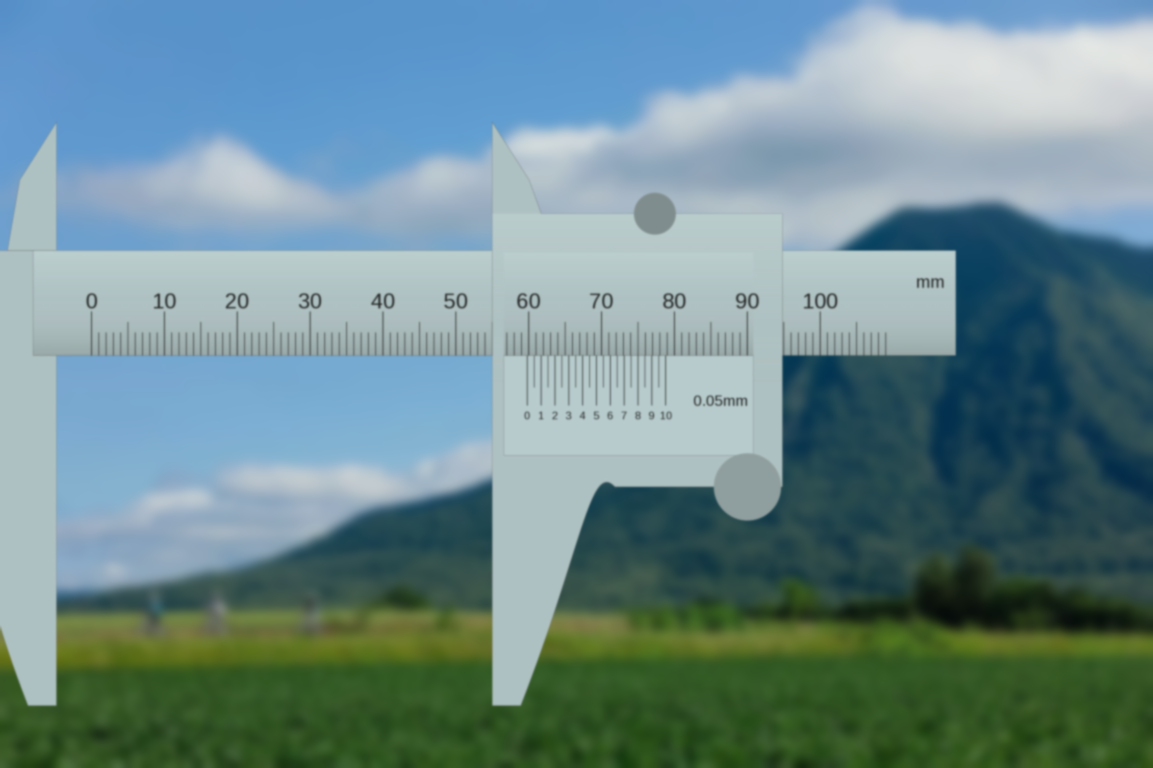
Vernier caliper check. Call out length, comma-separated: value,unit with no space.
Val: 59.8,mm
